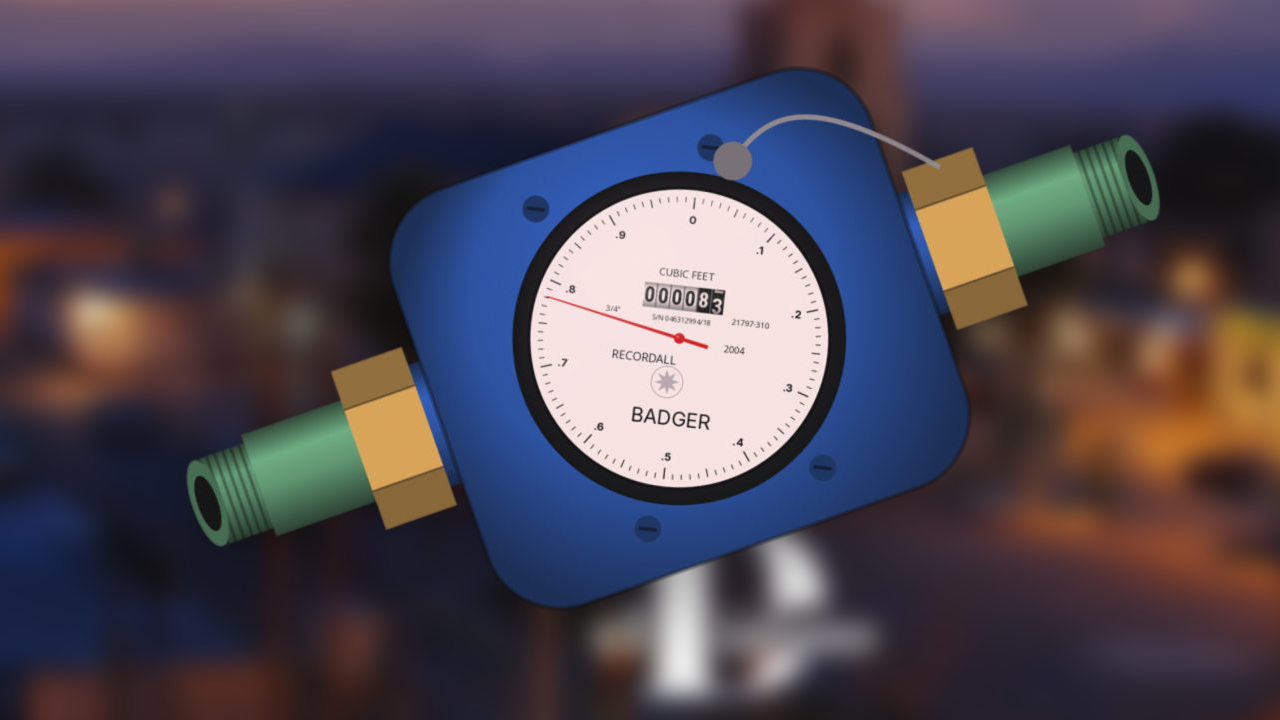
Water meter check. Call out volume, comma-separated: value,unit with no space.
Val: 82.78,ft³
